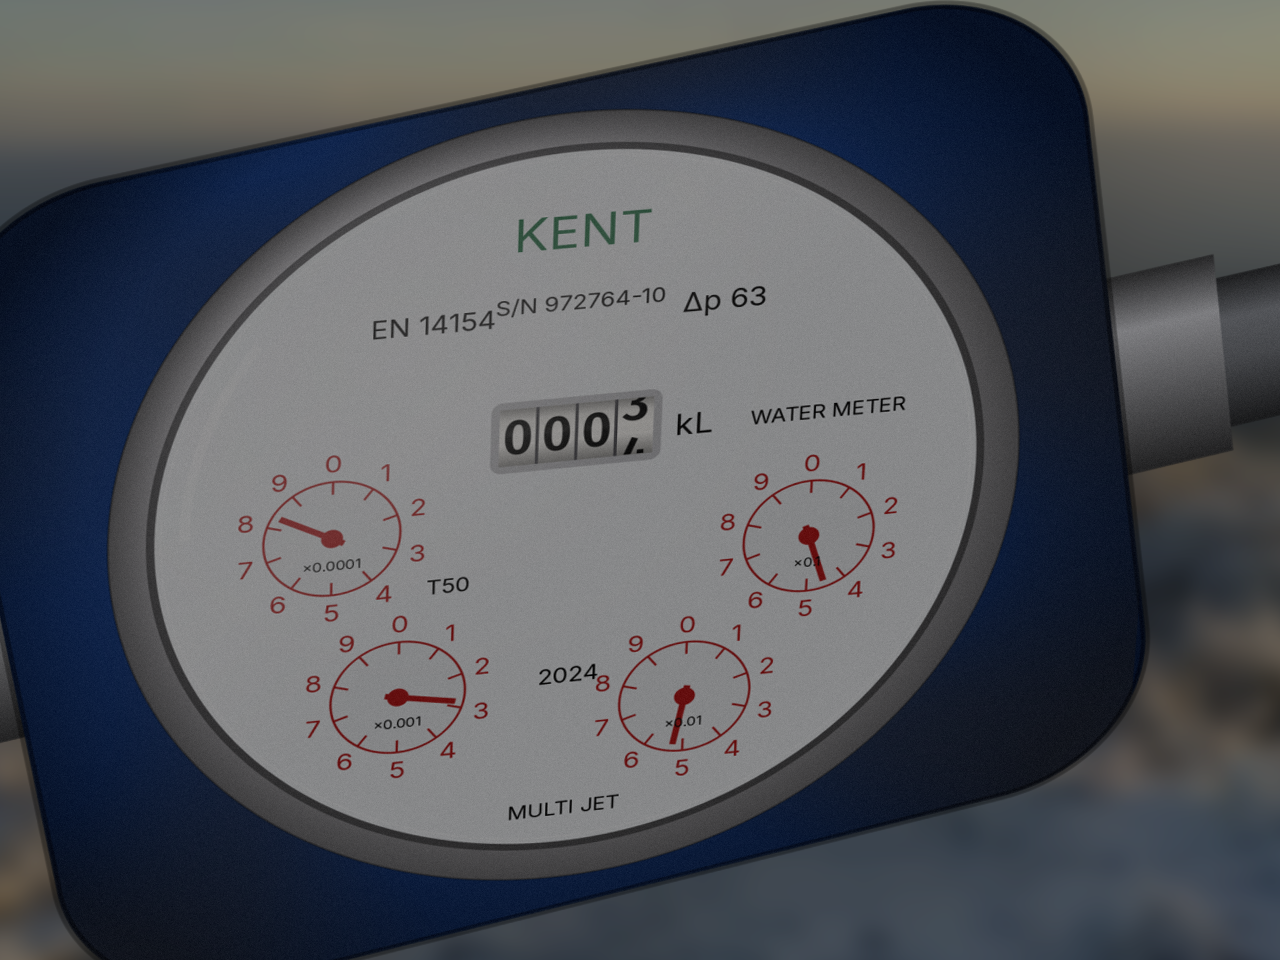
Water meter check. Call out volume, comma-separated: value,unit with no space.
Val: 3.4528,kL
